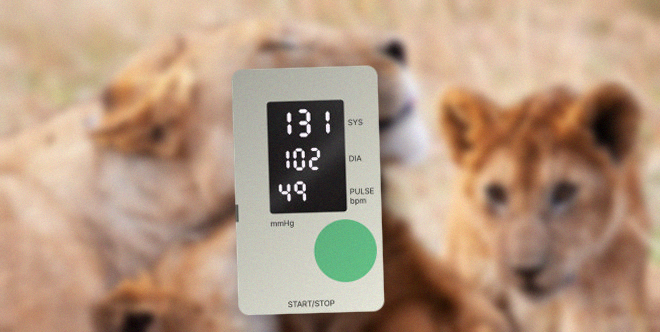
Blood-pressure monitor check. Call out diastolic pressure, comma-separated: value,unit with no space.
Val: 102,mmHg
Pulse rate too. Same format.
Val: 49,bpm
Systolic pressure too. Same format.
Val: 131,mmHg
